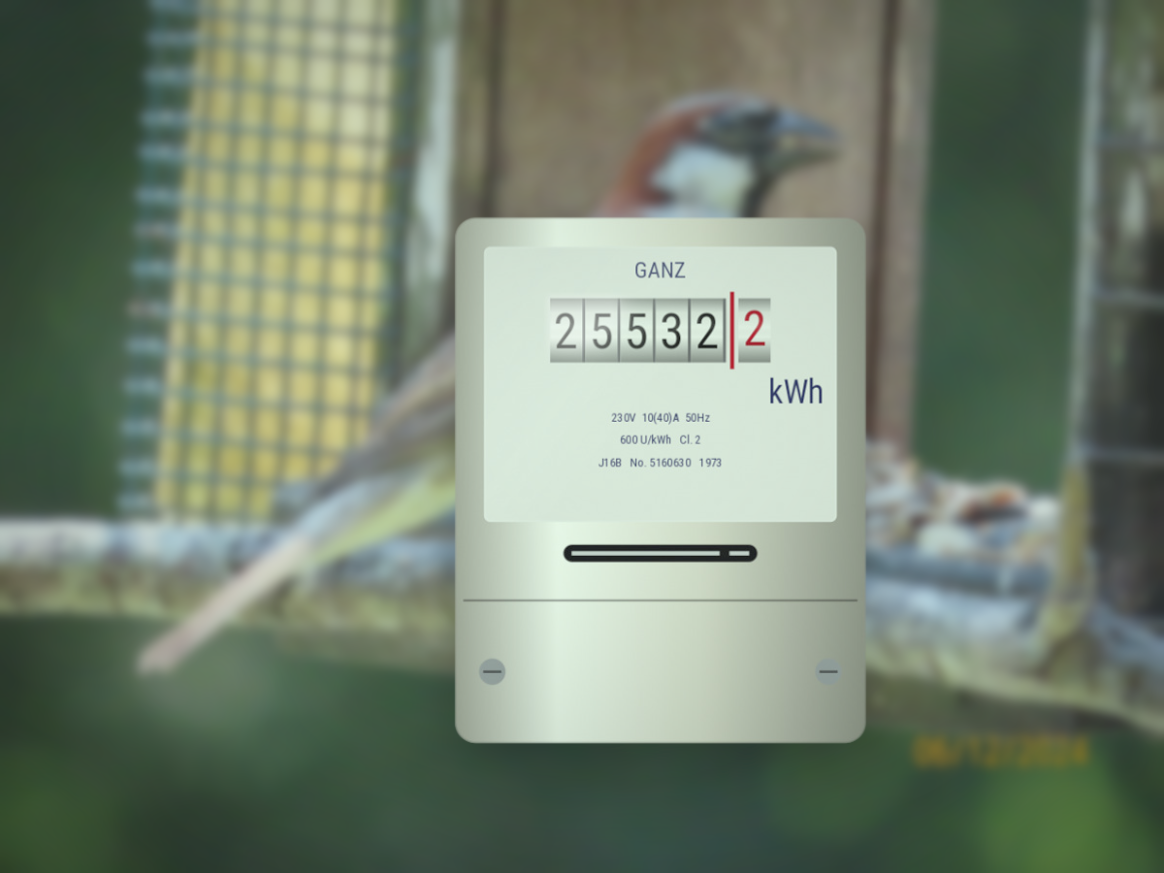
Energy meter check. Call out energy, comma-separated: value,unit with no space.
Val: 25532.2,kWh
